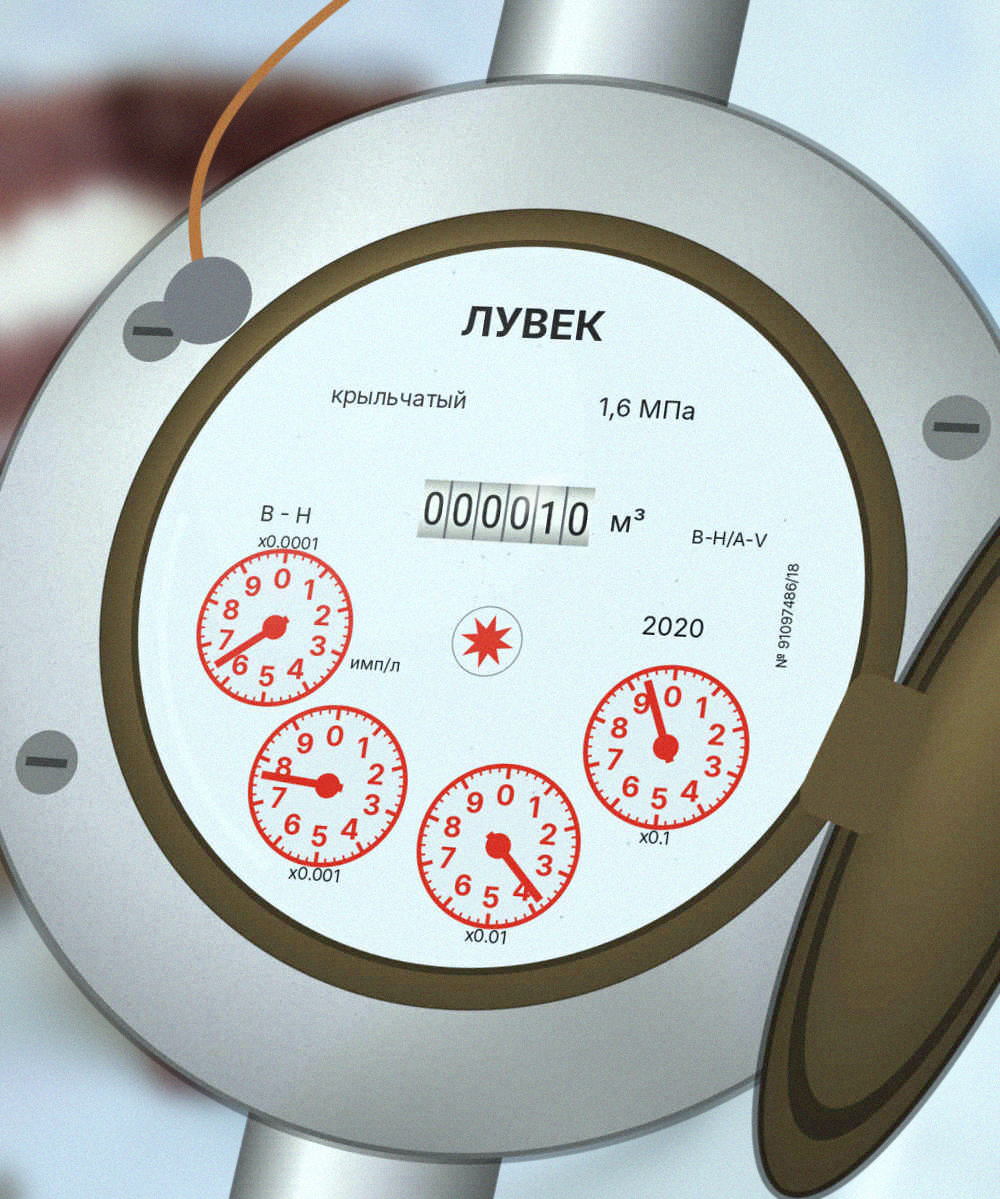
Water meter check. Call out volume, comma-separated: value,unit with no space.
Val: 9.9376,m³
